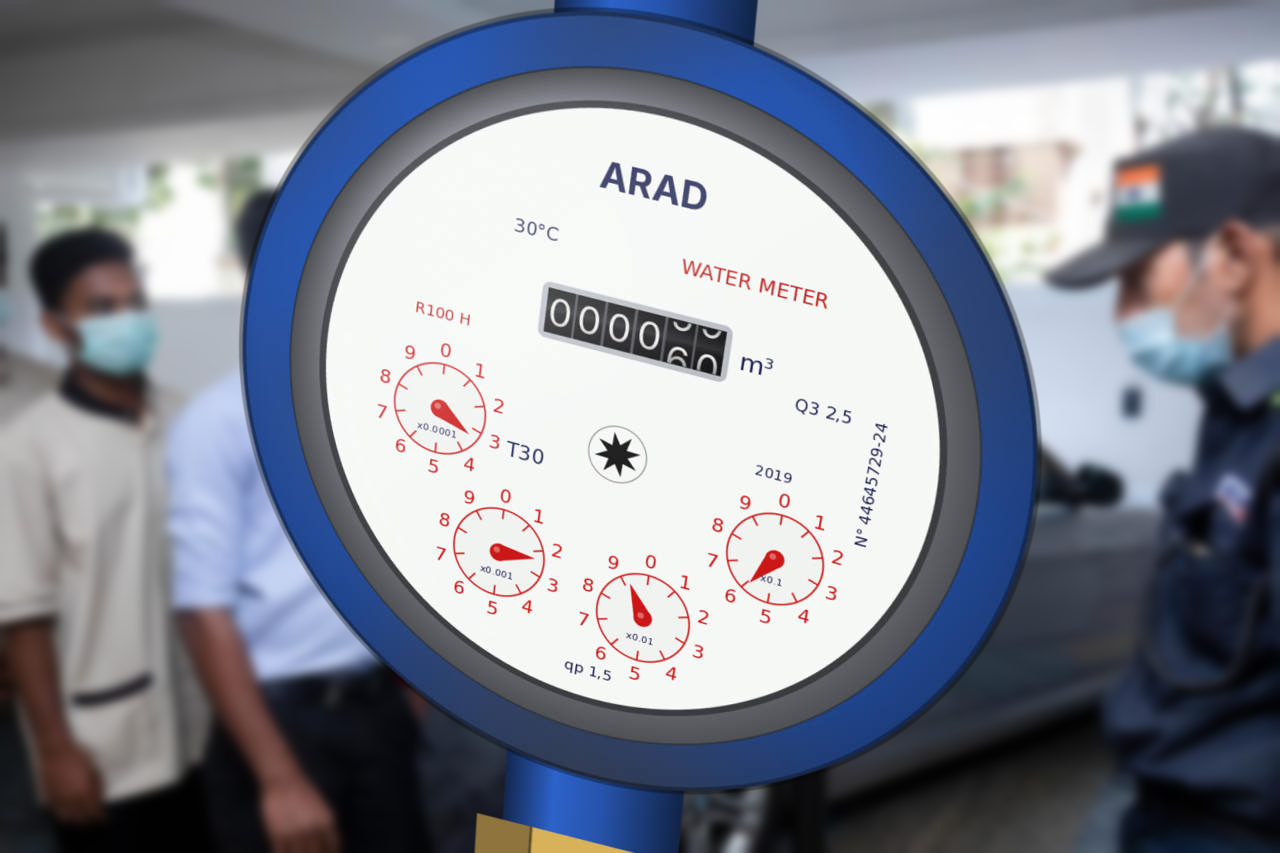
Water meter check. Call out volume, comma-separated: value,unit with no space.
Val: 59.5923,m³
